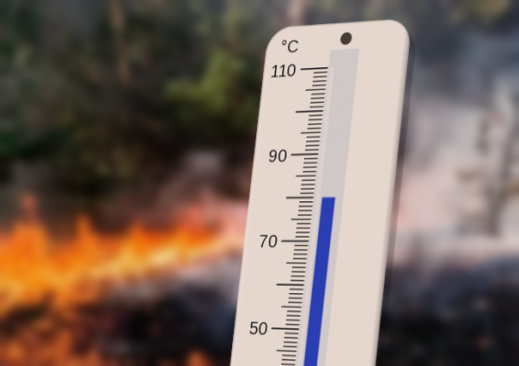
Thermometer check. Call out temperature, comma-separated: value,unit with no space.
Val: 80,°C
